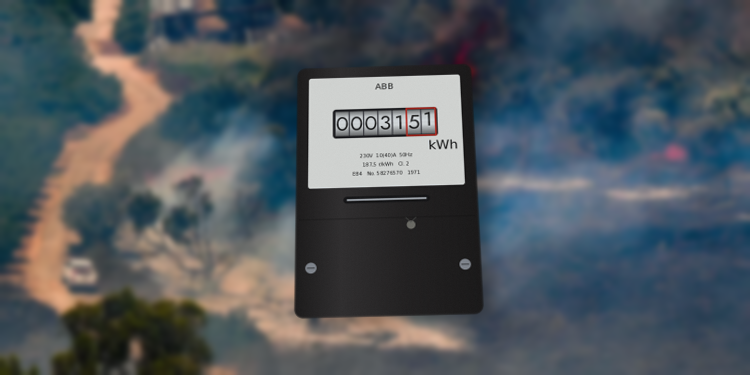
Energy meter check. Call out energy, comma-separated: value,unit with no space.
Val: 31.51,kWh
